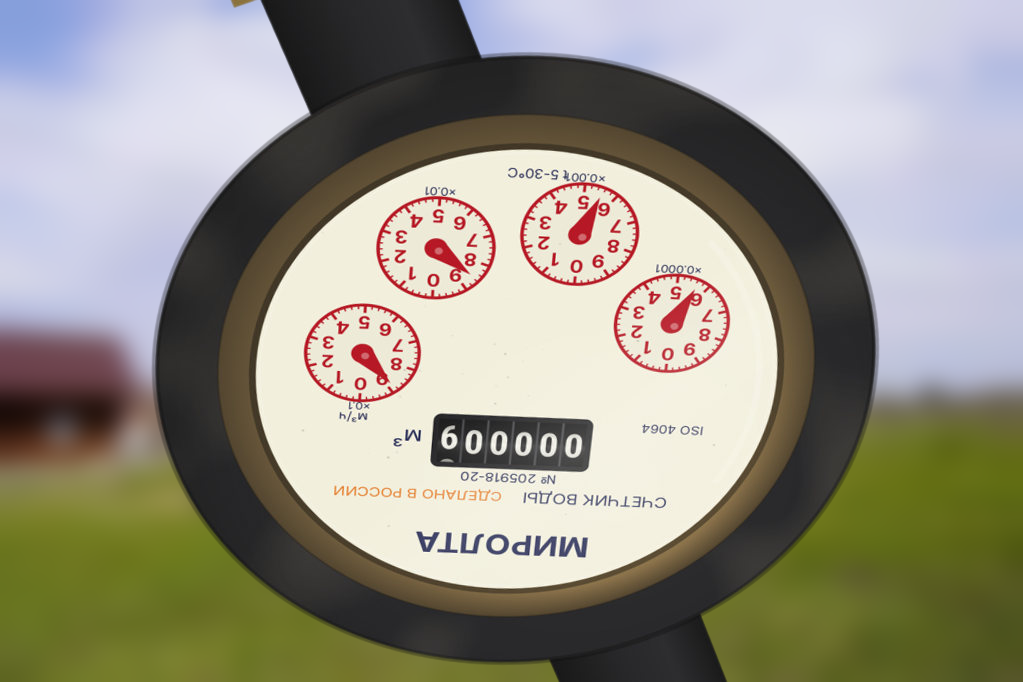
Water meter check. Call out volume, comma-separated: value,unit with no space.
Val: 8.8855,m³
